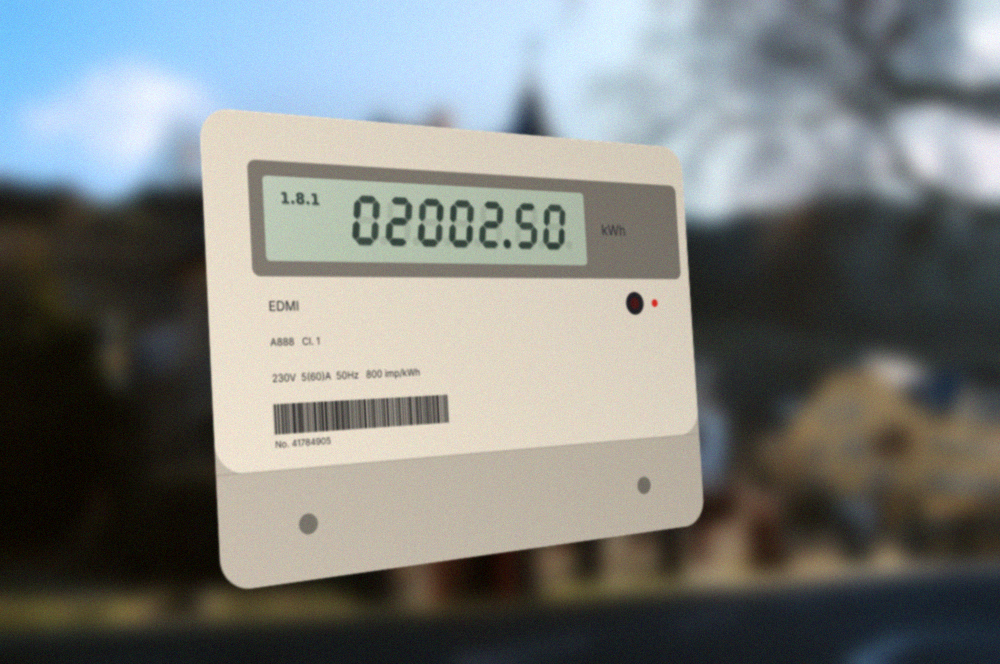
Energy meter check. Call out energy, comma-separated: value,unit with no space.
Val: 2002.50,kWh
